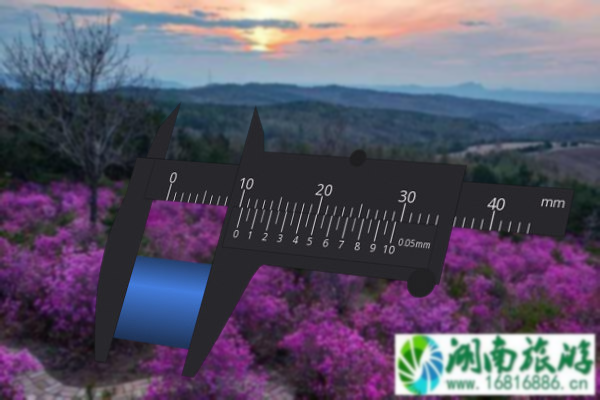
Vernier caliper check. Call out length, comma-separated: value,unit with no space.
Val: 10.4,mm
